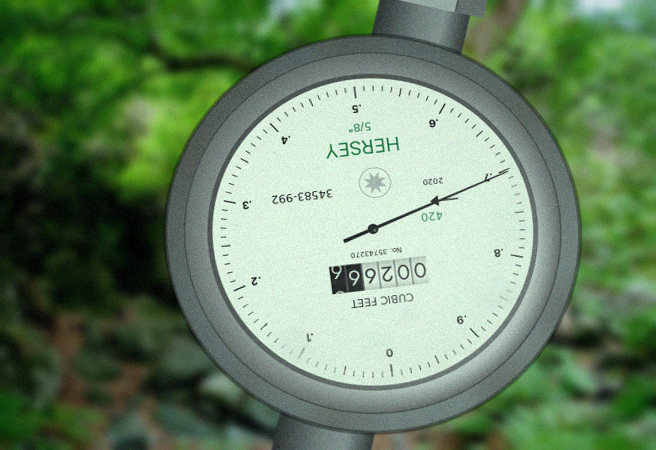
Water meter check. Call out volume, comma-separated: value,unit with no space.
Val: 2665.70,ft³
